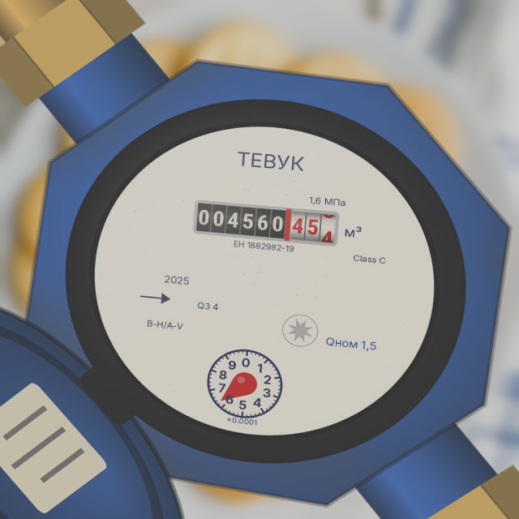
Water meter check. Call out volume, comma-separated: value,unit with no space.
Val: 4560.4536,m³
